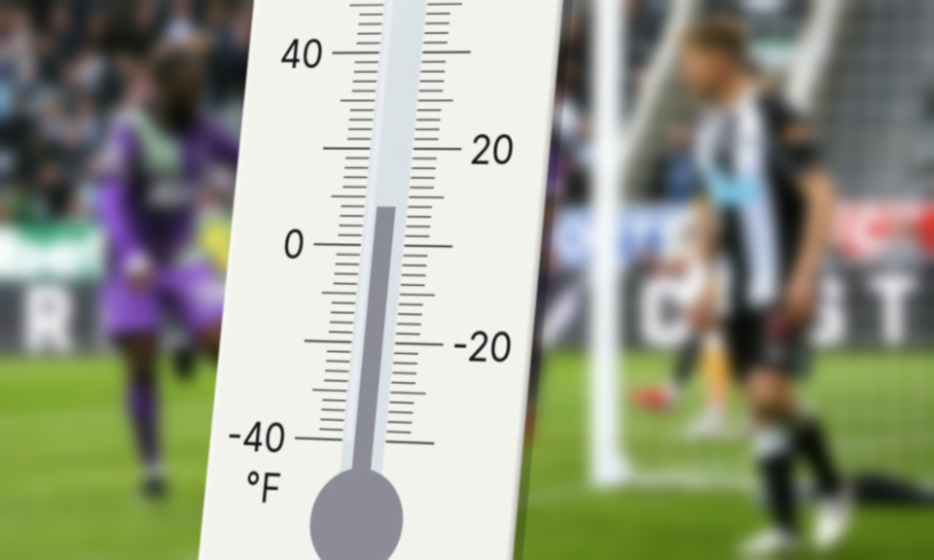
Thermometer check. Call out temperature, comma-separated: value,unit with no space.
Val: 8,°F
